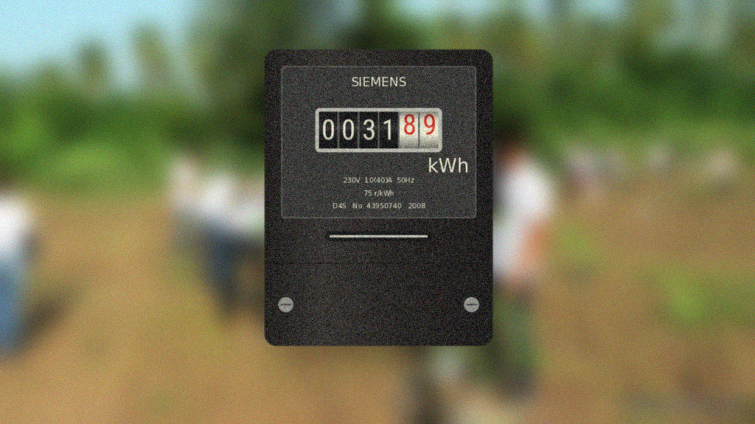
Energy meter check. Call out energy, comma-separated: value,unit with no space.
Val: 31.89,kWh
